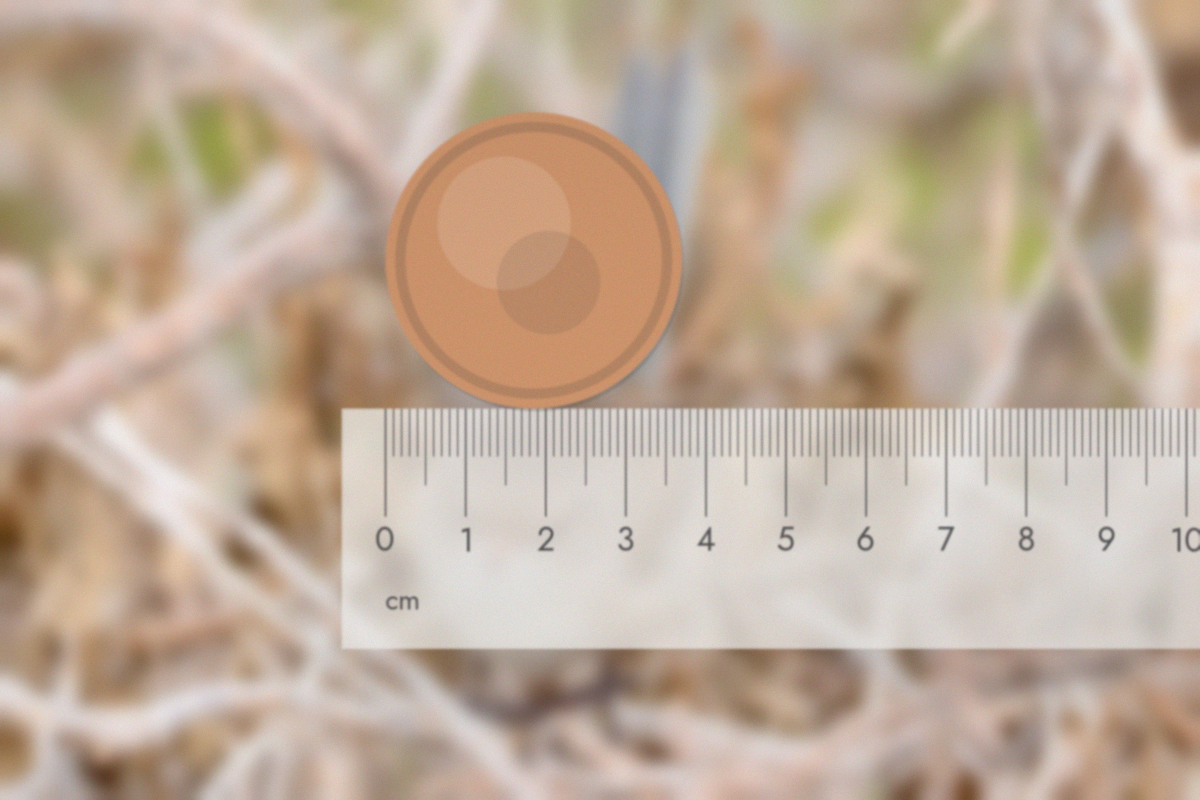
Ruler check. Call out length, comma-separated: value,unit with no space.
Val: 3.7,cm
